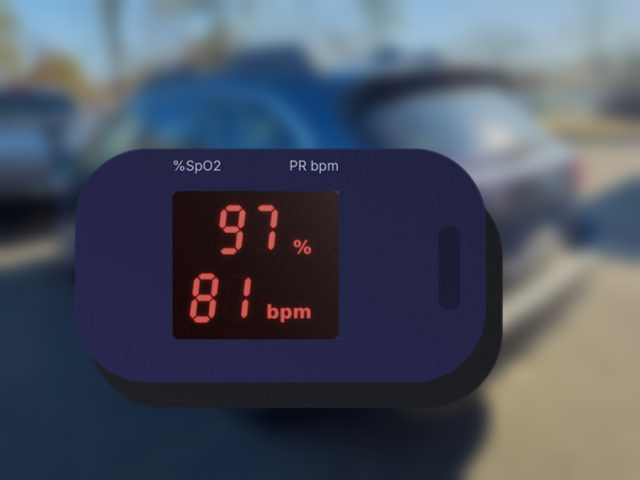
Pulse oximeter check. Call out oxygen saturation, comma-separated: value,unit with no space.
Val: 97,%
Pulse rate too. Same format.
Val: 81,bpm
